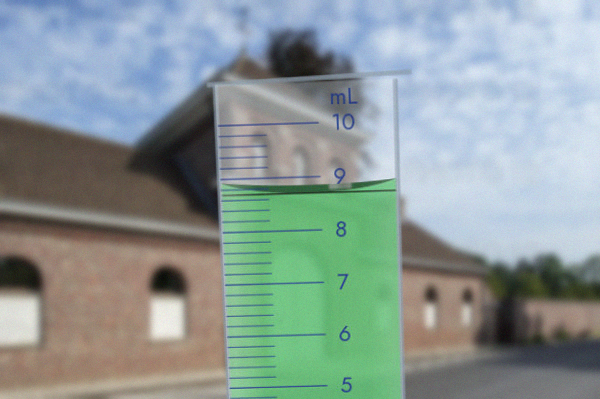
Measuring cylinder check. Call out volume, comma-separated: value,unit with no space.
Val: 8.7,mL
